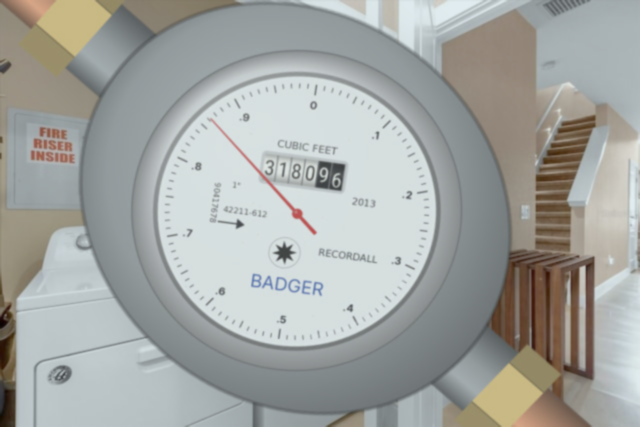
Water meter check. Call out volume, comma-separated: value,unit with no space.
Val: 318095.86,ft³
